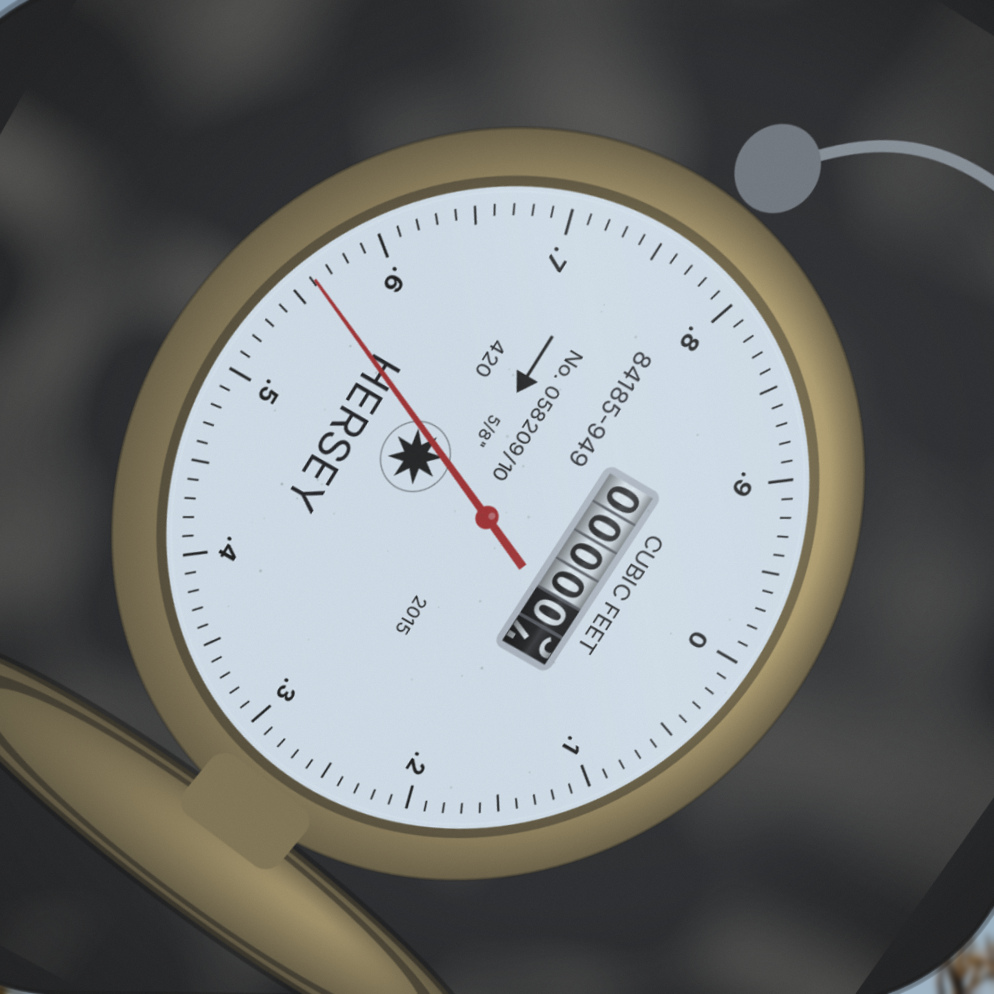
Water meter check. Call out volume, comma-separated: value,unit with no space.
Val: 3.56,ft³
